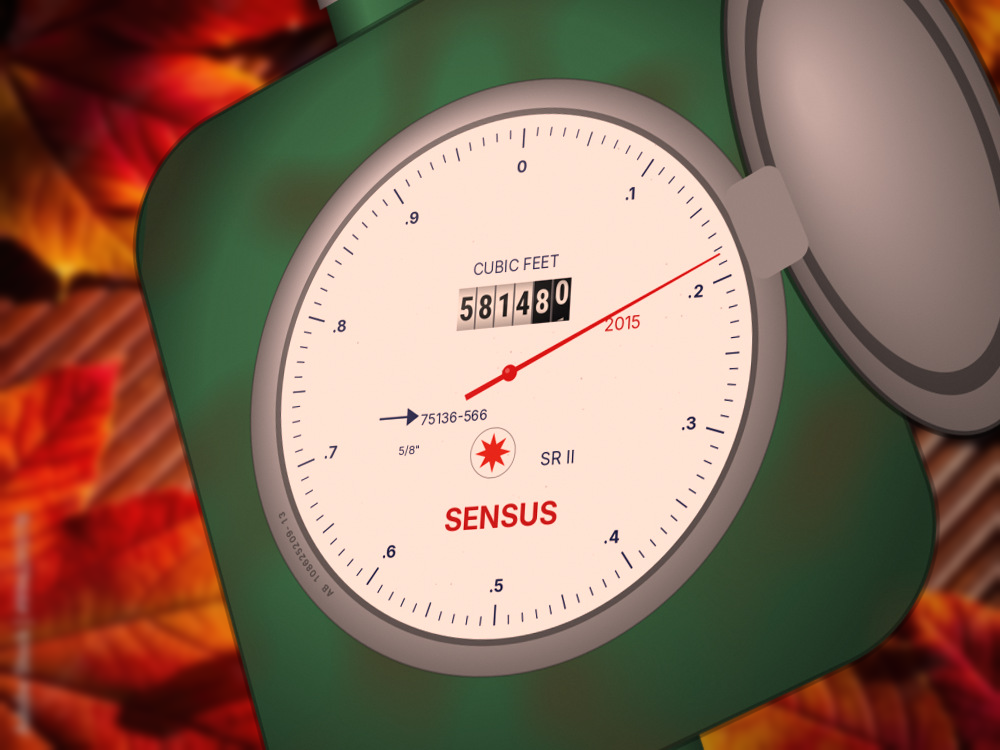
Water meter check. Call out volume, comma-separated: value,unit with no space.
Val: 581480.18,ft³
